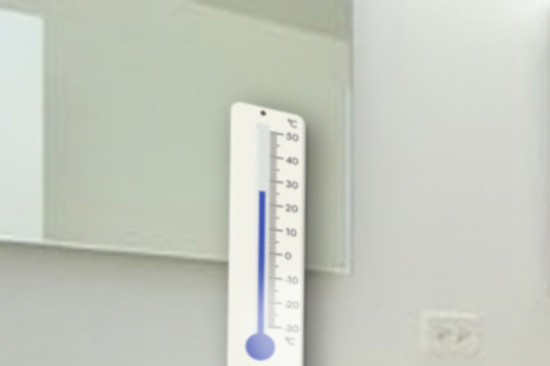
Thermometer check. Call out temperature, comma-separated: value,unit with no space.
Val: 25,°C
